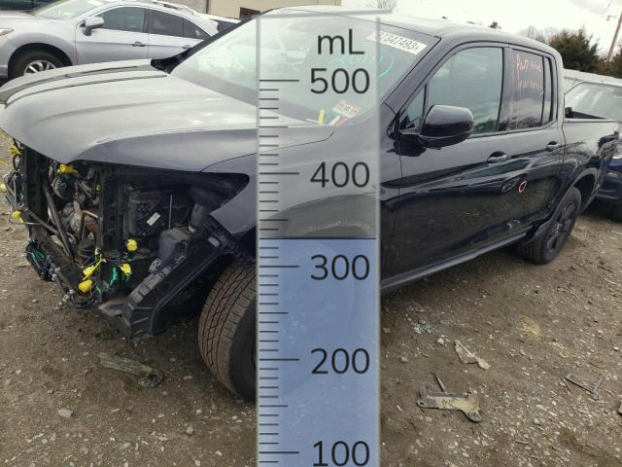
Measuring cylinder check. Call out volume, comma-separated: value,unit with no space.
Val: 330,mL
